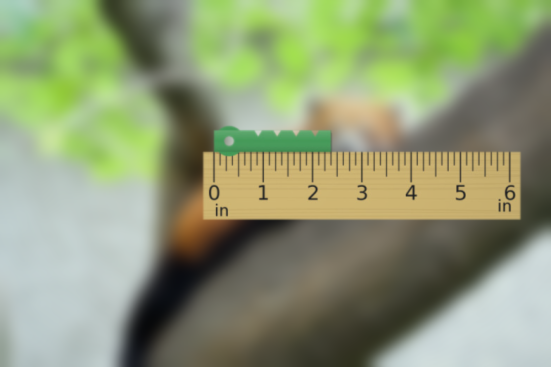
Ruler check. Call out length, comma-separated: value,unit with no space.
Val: 2.375,in
